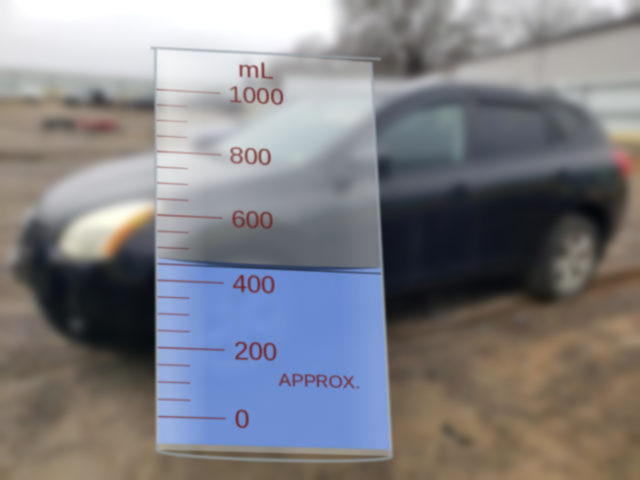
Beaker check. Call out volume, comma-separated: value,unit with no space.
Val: 450,mL
